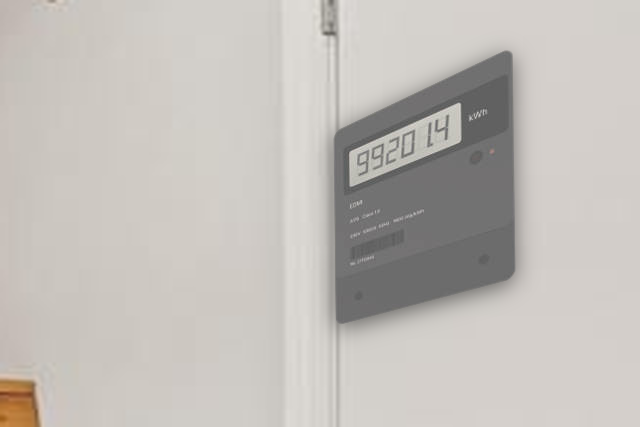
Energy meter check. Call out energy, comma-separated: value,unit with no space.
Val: 99201.4,kWh
